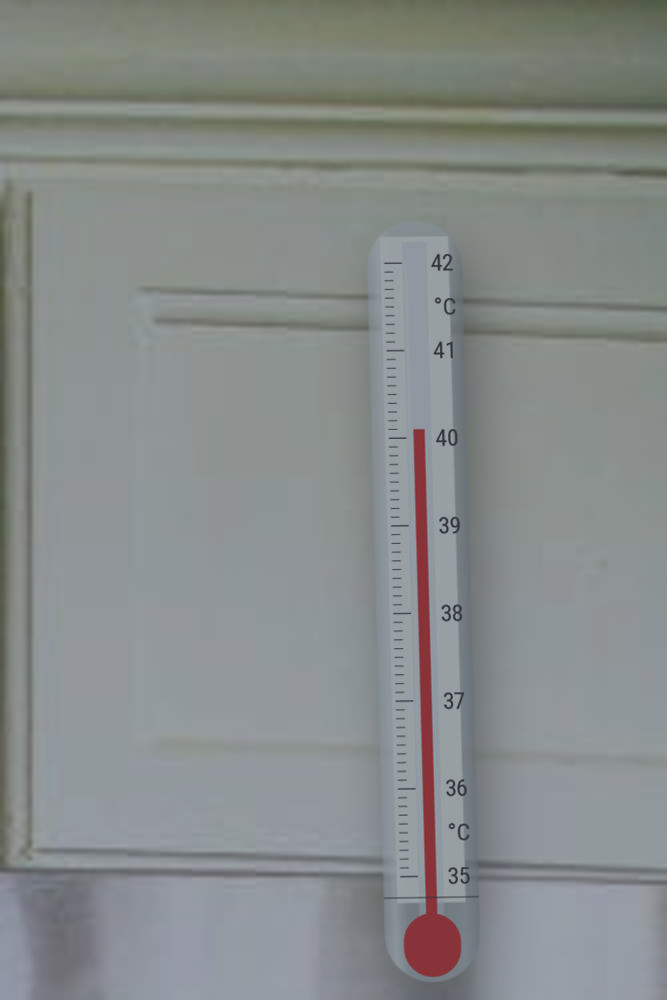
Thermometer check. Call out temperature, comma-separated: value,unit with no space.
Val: 40.1,°C
